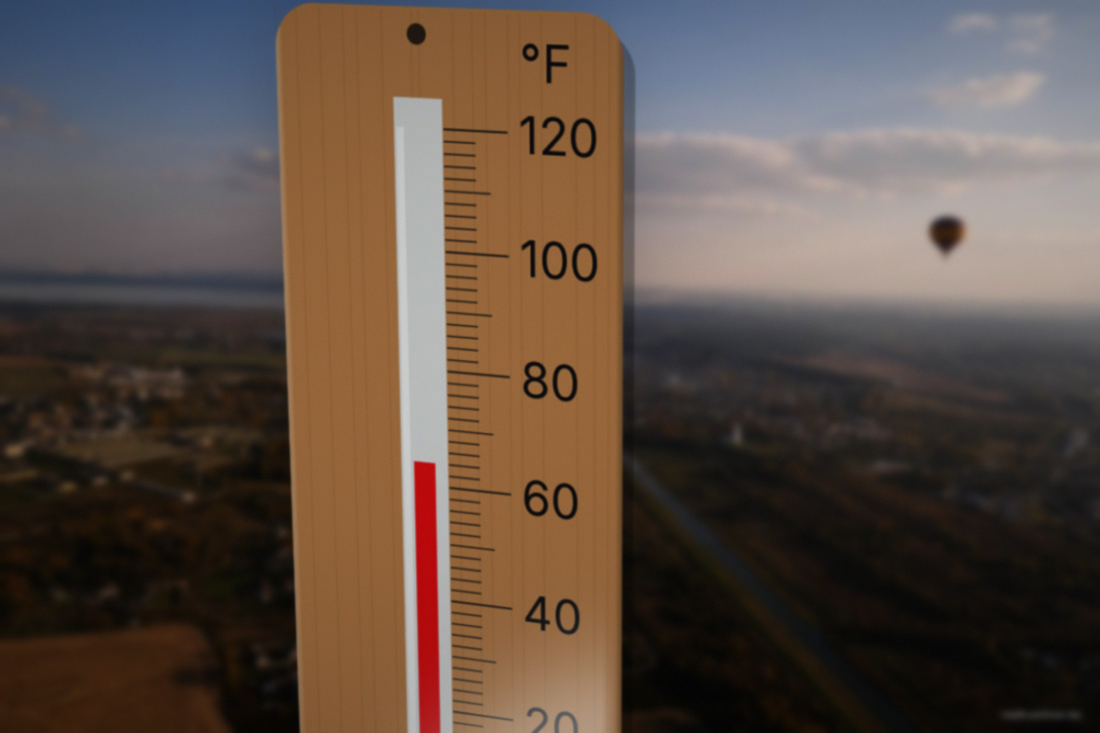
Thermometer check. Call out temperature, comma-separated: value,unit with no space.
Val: 64,°F
